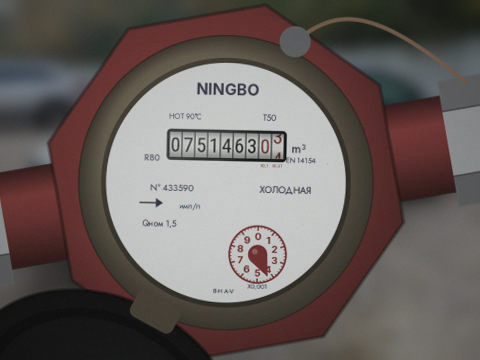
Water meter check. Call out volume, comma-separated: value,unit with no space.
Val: 751463.034,m³
